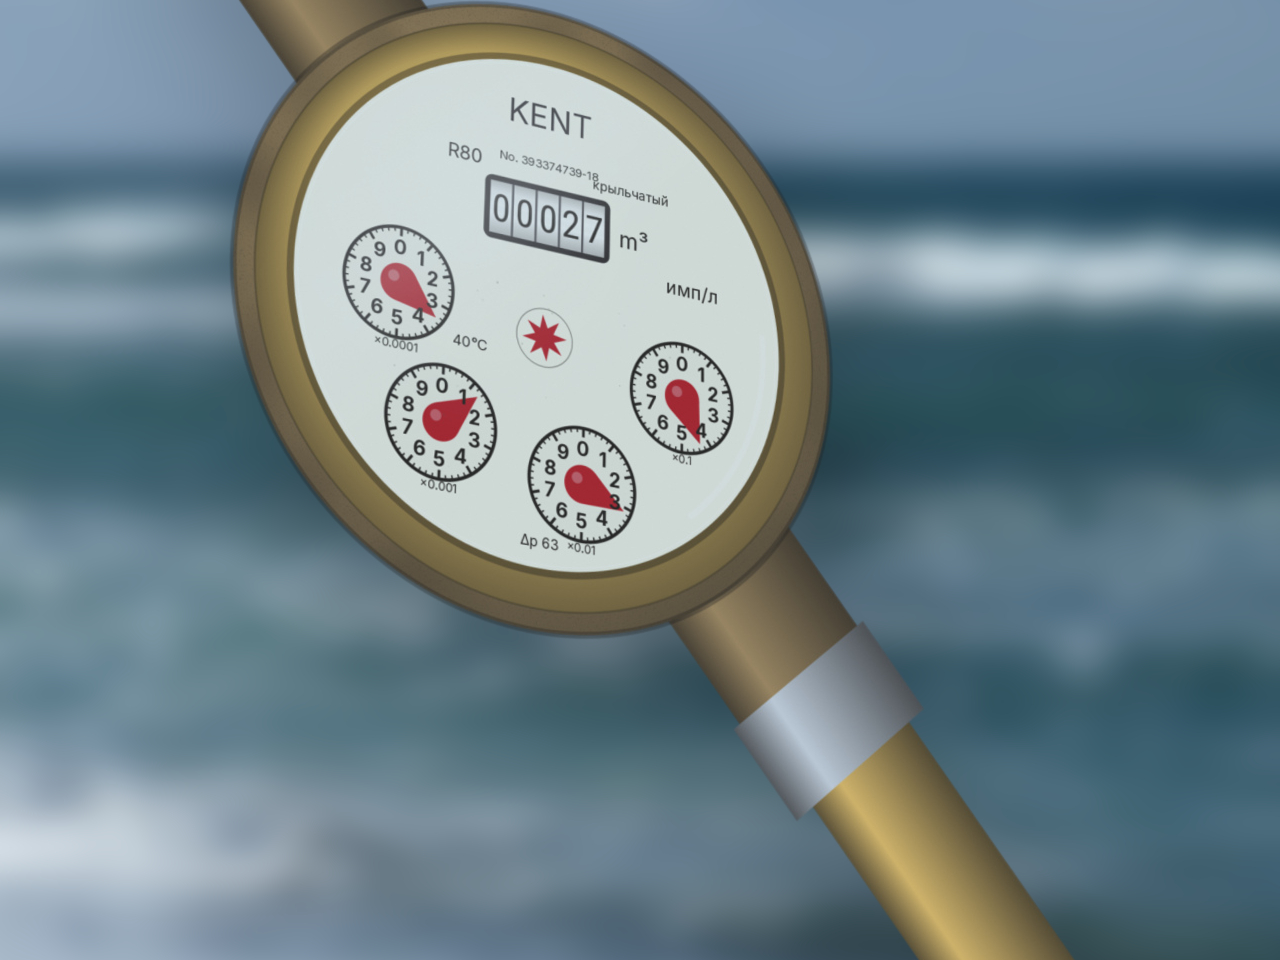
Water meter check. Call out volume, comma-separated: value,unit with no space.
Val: 27.4313,m³
